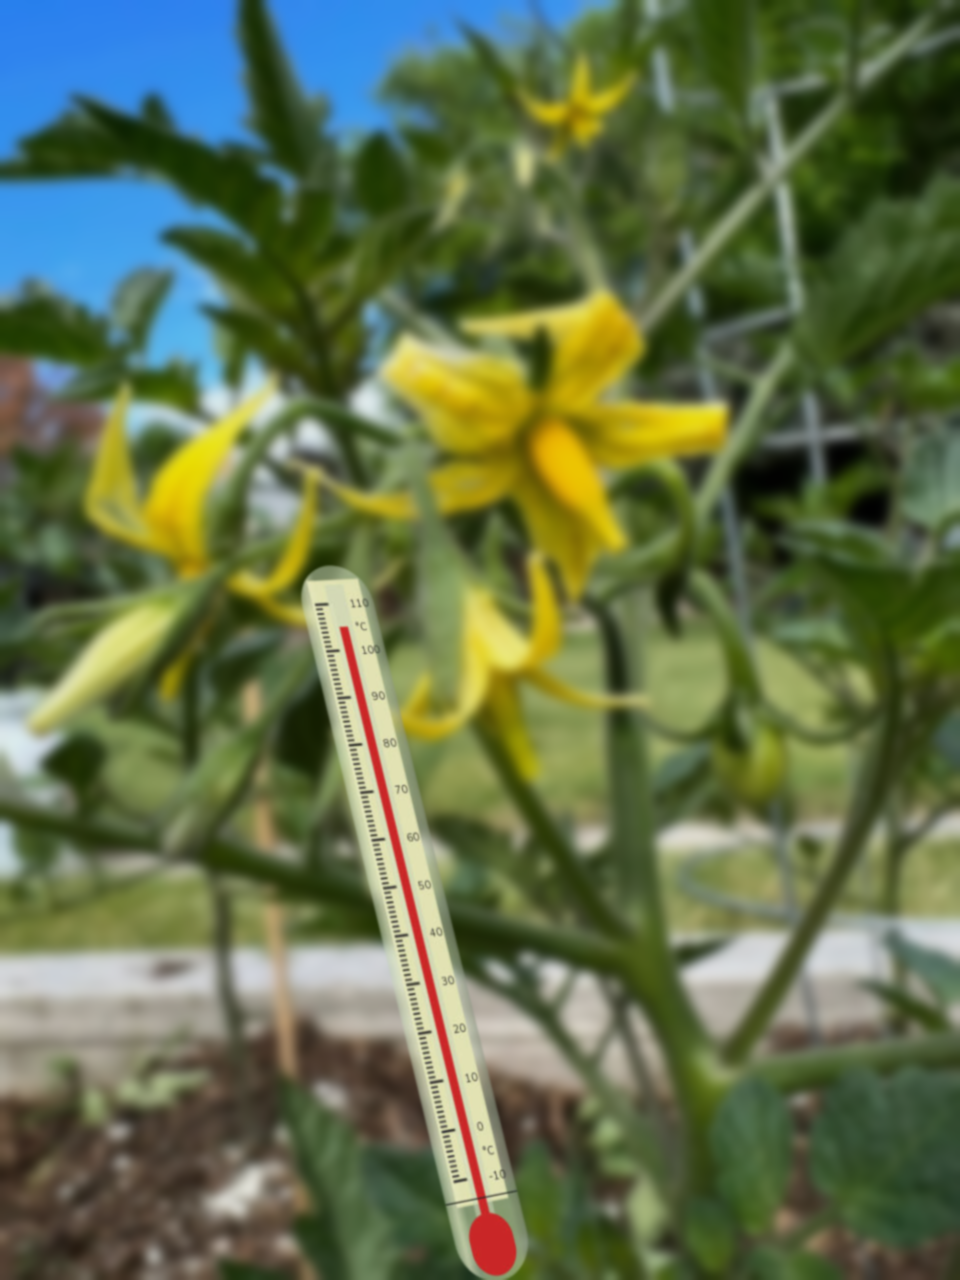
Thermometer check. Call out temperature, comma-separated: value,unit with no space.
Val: 105,°C
